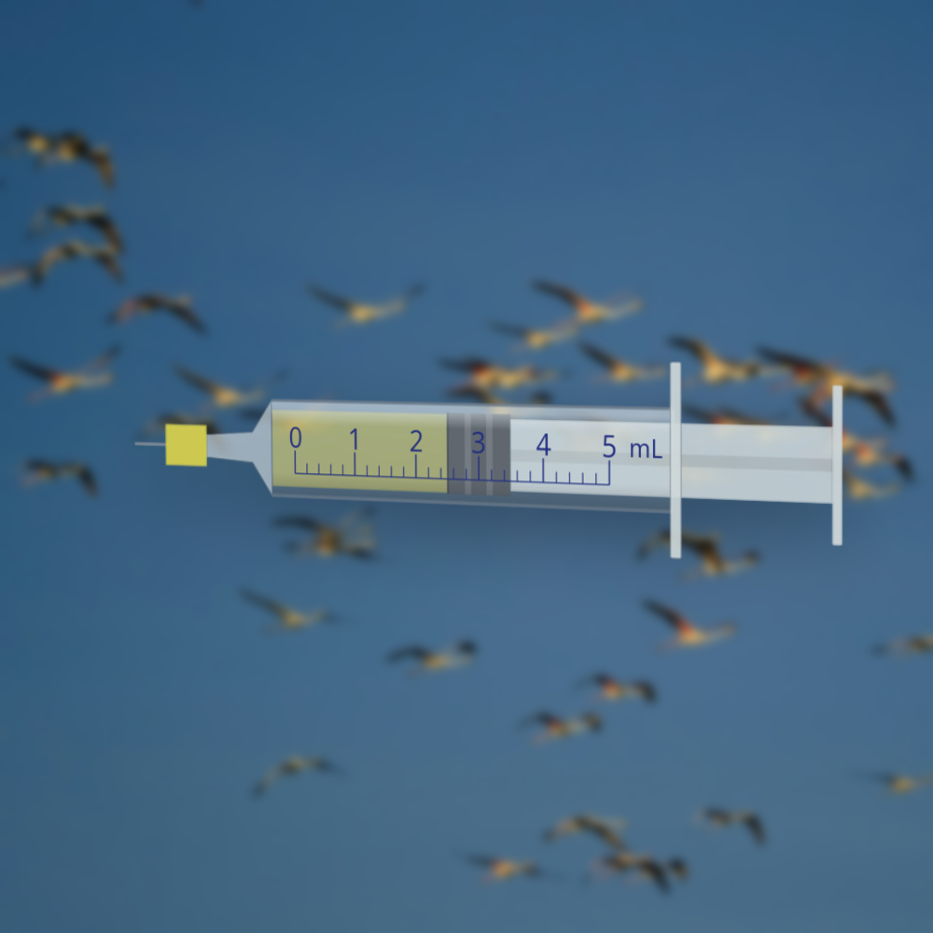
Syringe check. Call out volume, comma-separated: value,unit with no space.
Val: 2.5,mL
